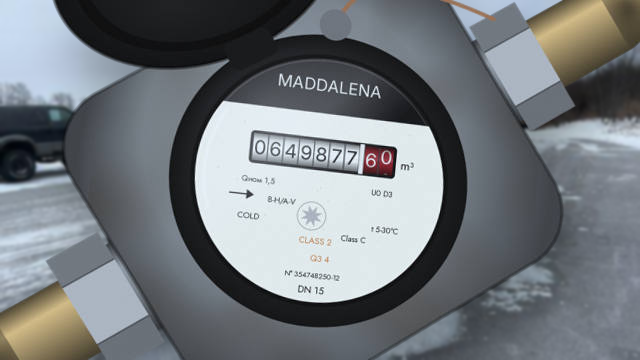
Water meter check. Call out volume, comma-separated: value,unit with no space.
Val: 649877.60,m³
